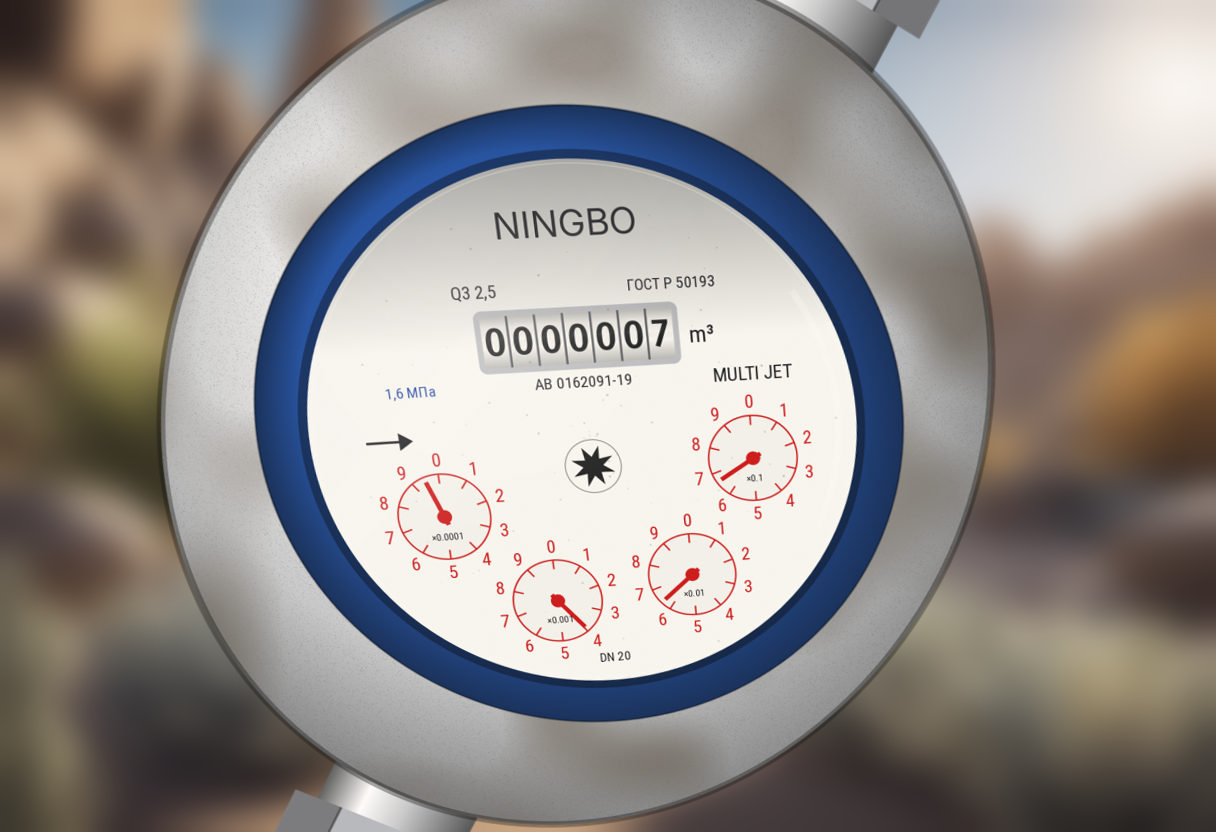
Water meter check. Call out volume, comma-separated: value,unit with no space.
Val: 7.6639,m³
